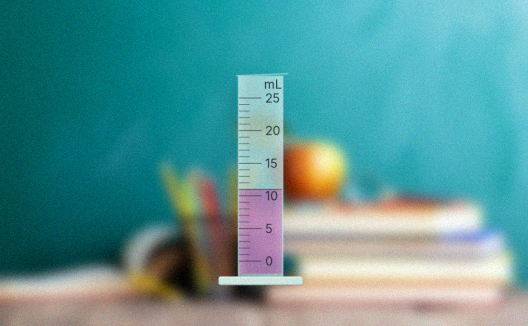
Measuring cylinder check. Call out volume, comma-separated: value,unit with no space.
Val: 11,mL
